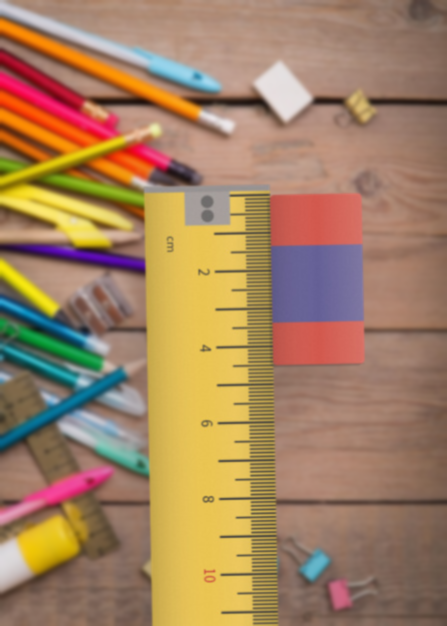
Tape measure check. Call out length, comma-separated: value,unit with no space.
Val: 4.5,cm
